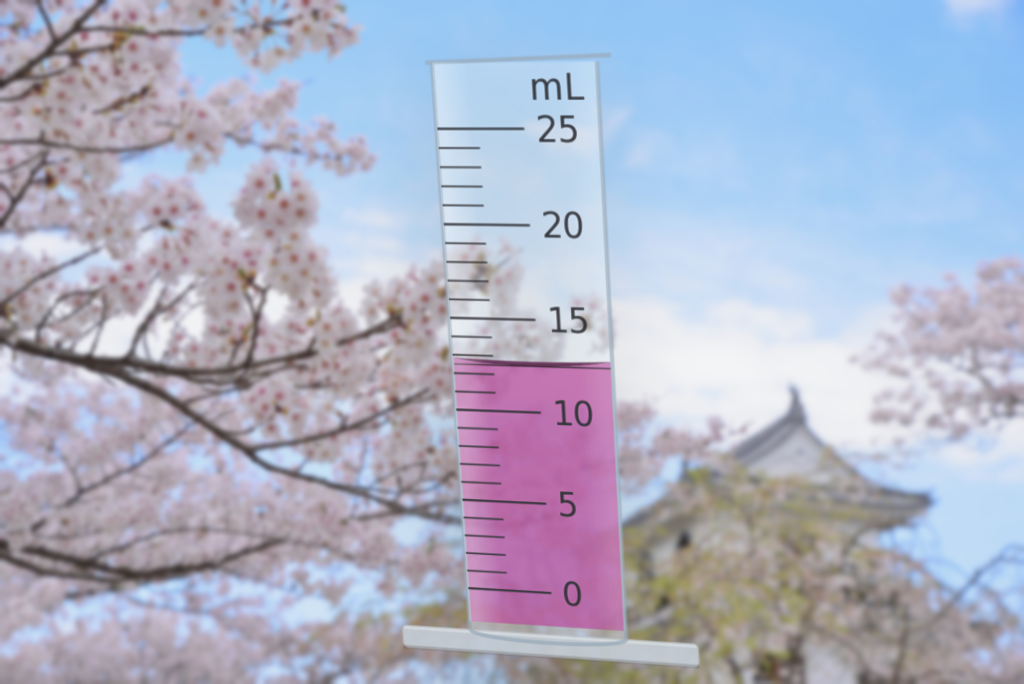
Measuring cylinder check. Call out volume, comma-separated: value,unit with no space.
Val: 12.5,mL
